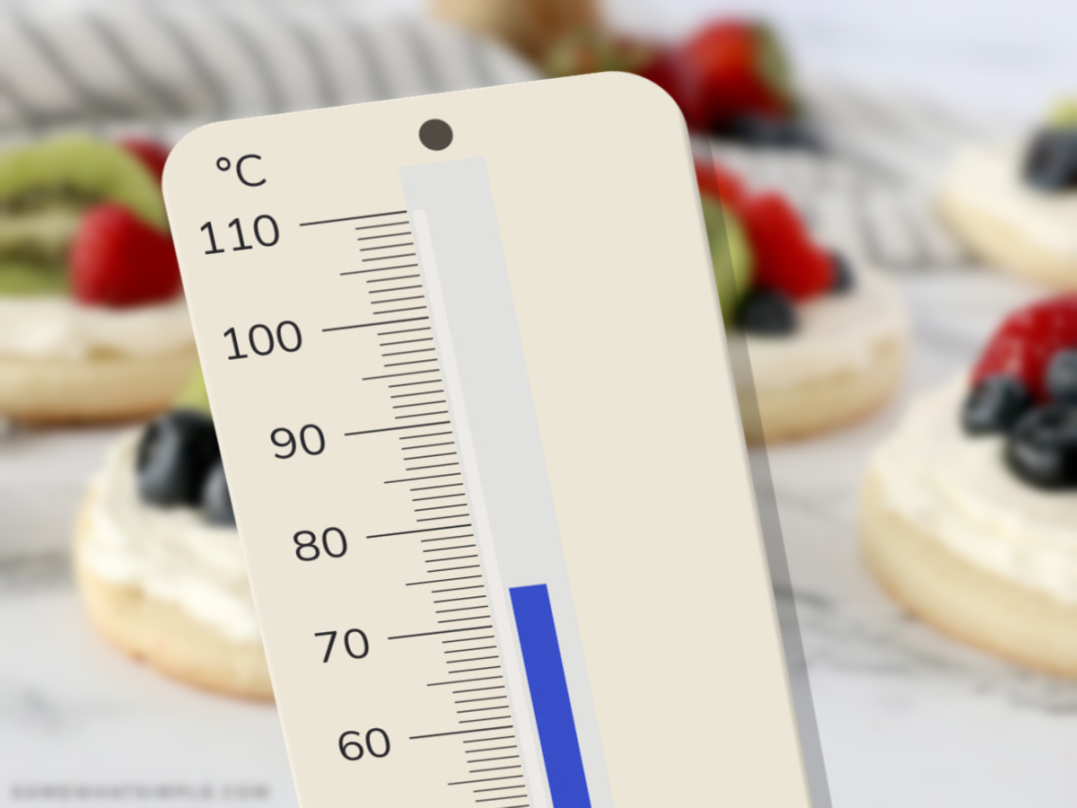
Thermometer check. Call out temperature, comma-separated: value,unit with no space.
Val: 73.5,°C
